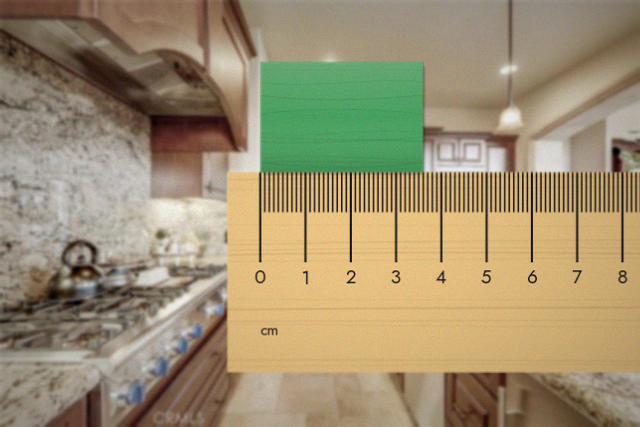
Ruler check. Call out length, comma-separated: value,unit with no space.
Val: 3.6,cm
